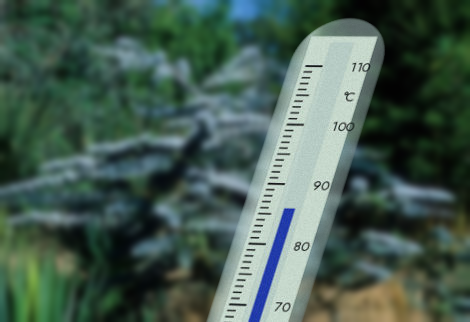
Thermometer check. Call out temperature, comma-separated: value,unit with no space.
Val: 86,°C
